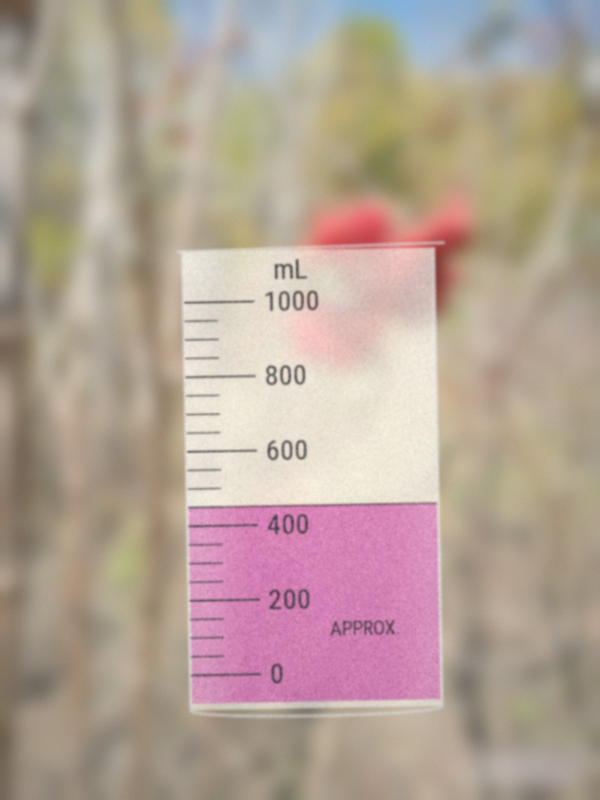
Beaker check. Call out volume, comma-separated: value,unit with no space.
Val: 450,mL
